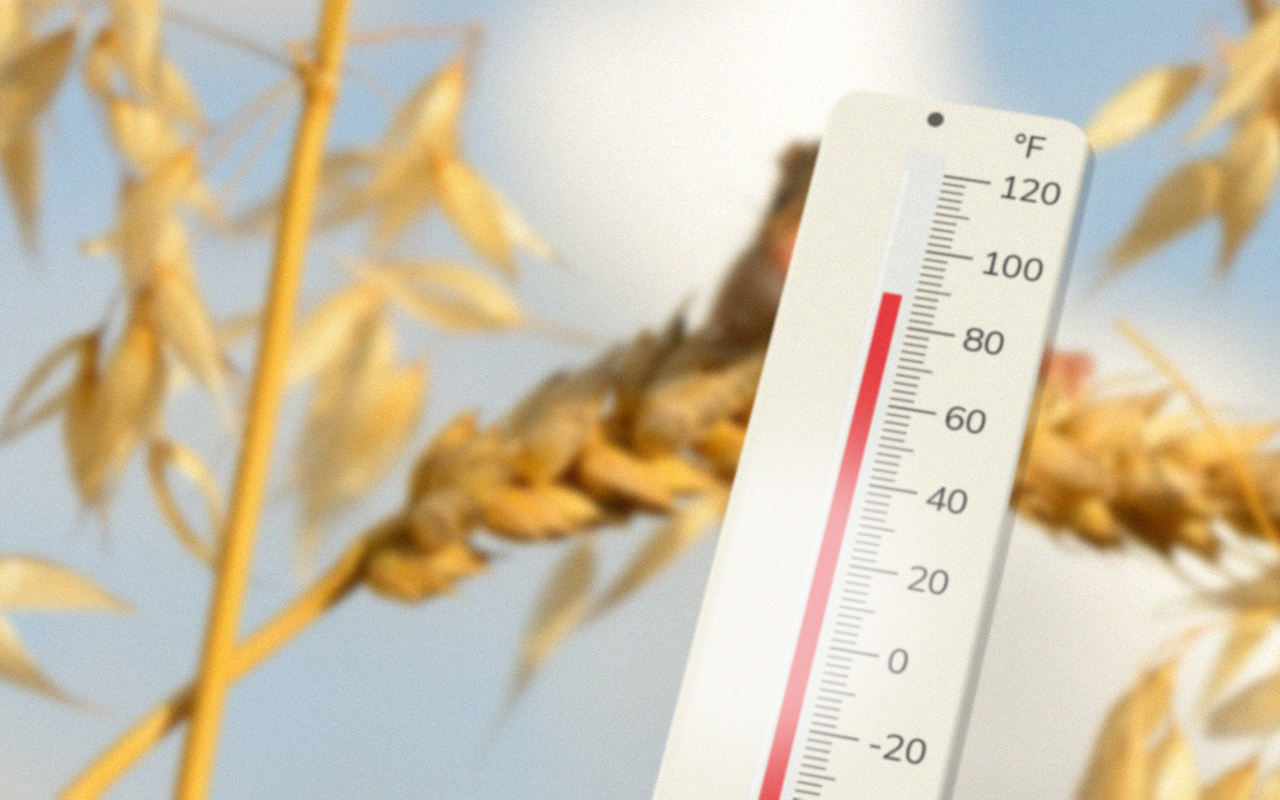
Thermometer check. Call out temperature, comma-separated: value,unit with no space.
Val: 88,°F
